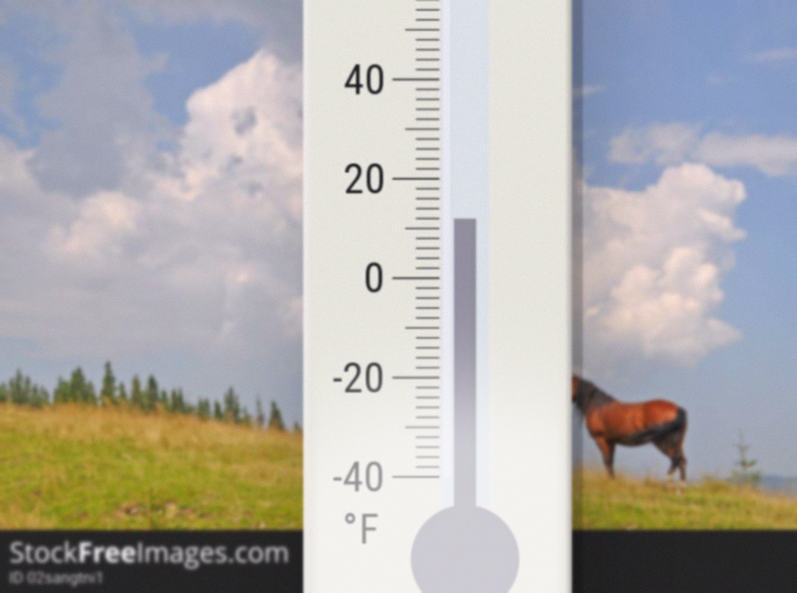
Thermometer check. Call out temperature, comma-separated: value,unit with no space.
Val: 12,°F
